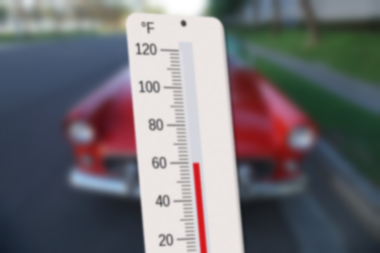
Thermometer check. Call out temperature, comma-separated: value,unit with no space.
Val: 60,°F
